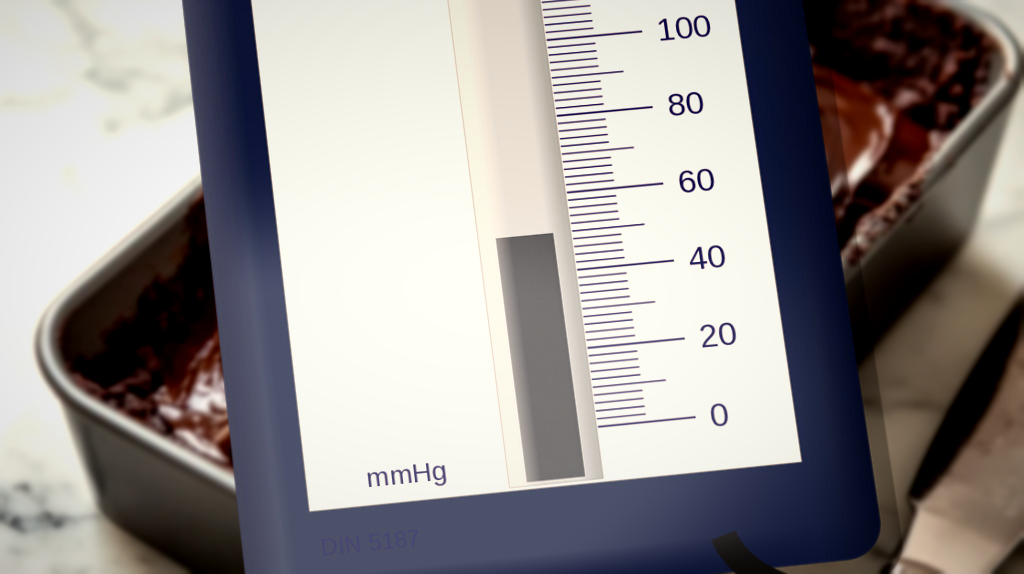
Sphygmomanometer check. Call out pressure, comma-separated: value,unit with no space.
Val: 50,mmHg
